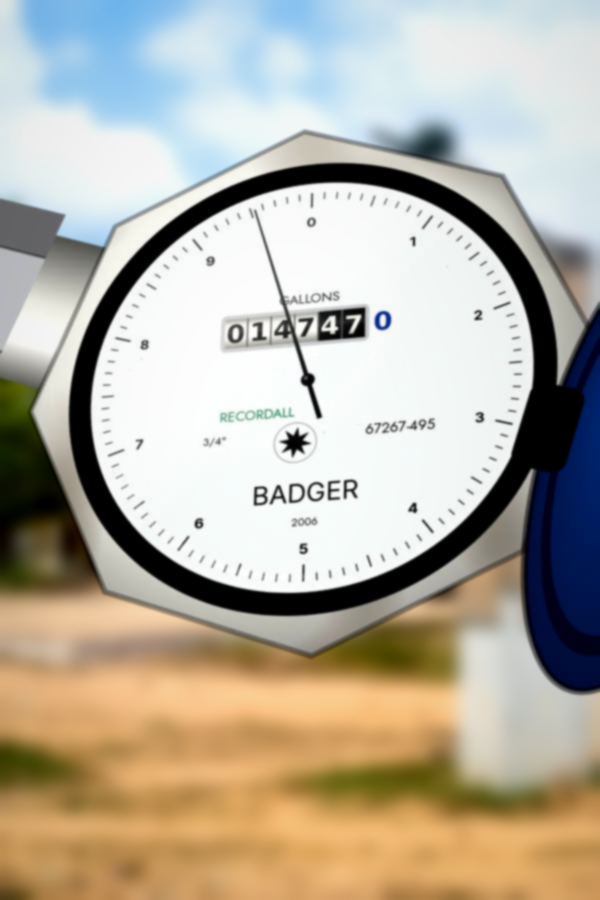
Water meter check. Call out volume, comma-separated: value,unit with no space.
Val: 147469.5,gal
